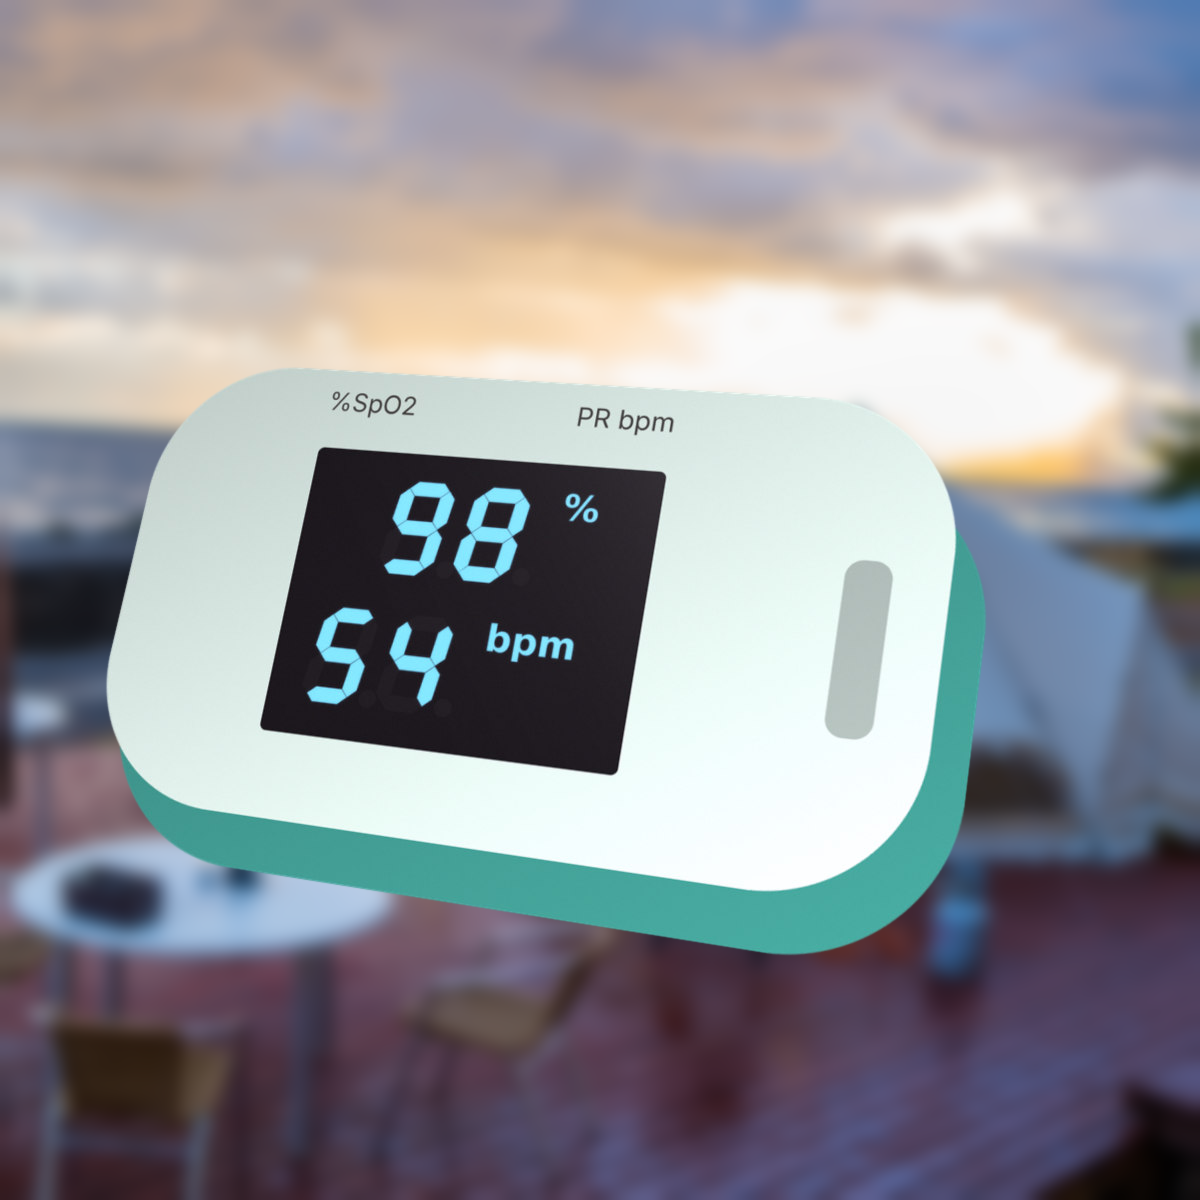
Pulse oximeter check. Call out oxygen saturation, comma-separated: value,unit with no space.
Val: 98,%
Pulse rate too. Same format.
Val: 54,bpm
